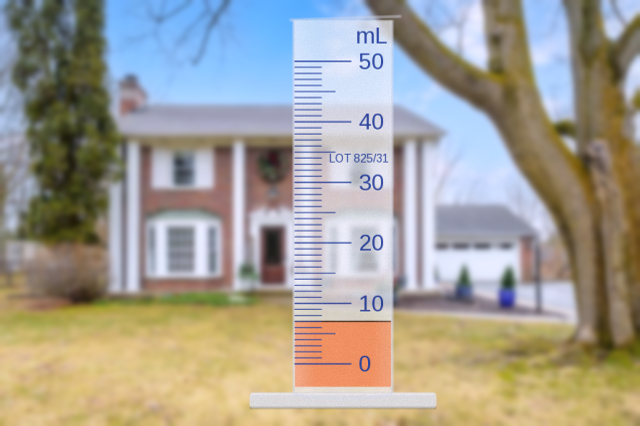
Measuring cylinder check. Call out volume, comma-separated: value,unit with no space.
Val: 7,mL
